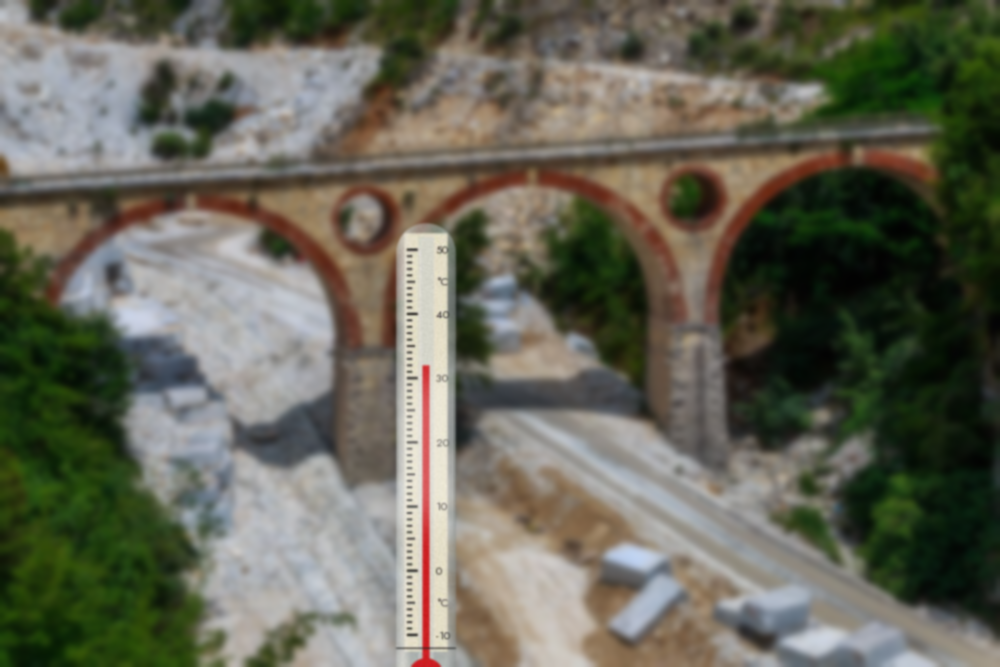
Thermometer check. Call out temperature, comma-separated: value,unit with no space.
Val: 32,°C
